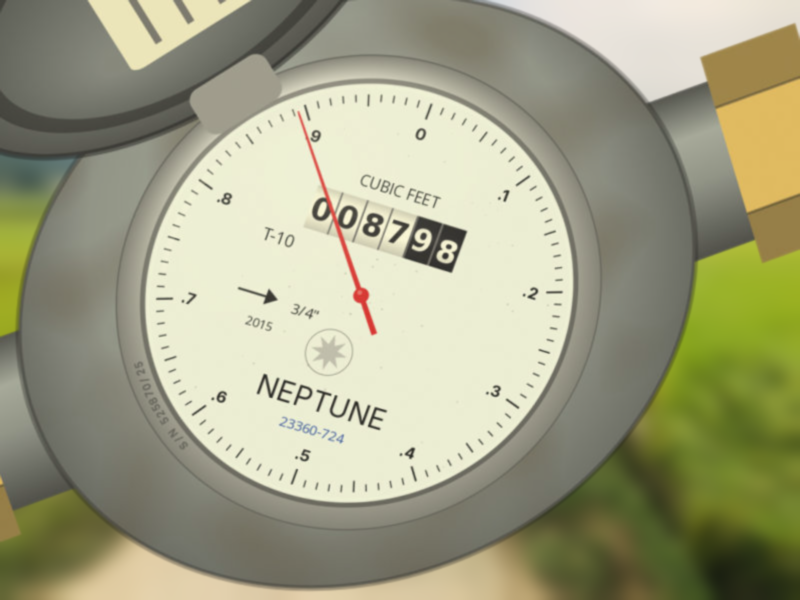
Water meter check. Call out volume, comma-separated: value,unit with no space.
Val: 8797.89,ft³
